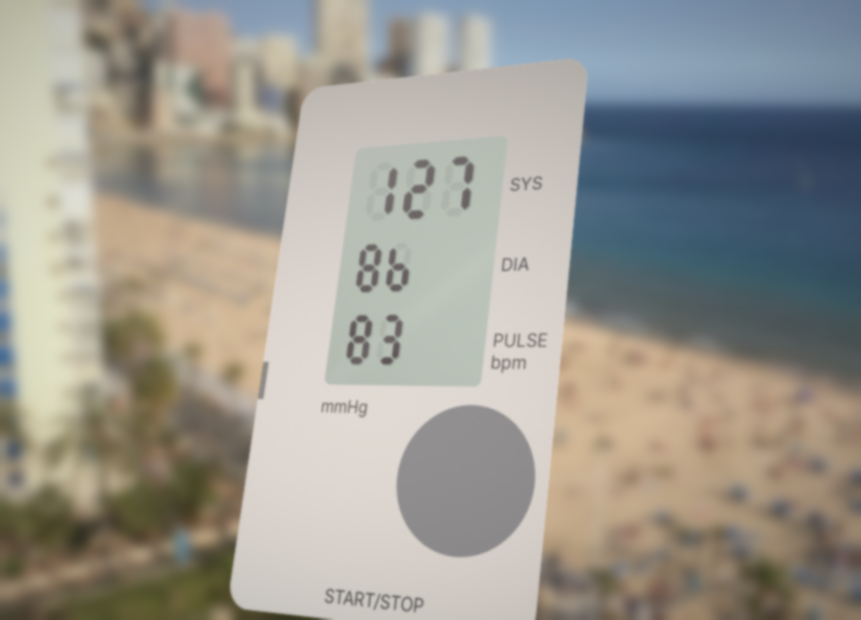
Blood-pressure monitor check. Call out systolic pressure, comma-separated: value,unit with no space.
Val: 127,mmHg
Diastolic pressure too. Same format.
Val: 86,mmHg
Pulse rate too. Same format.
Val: 83,bpm
